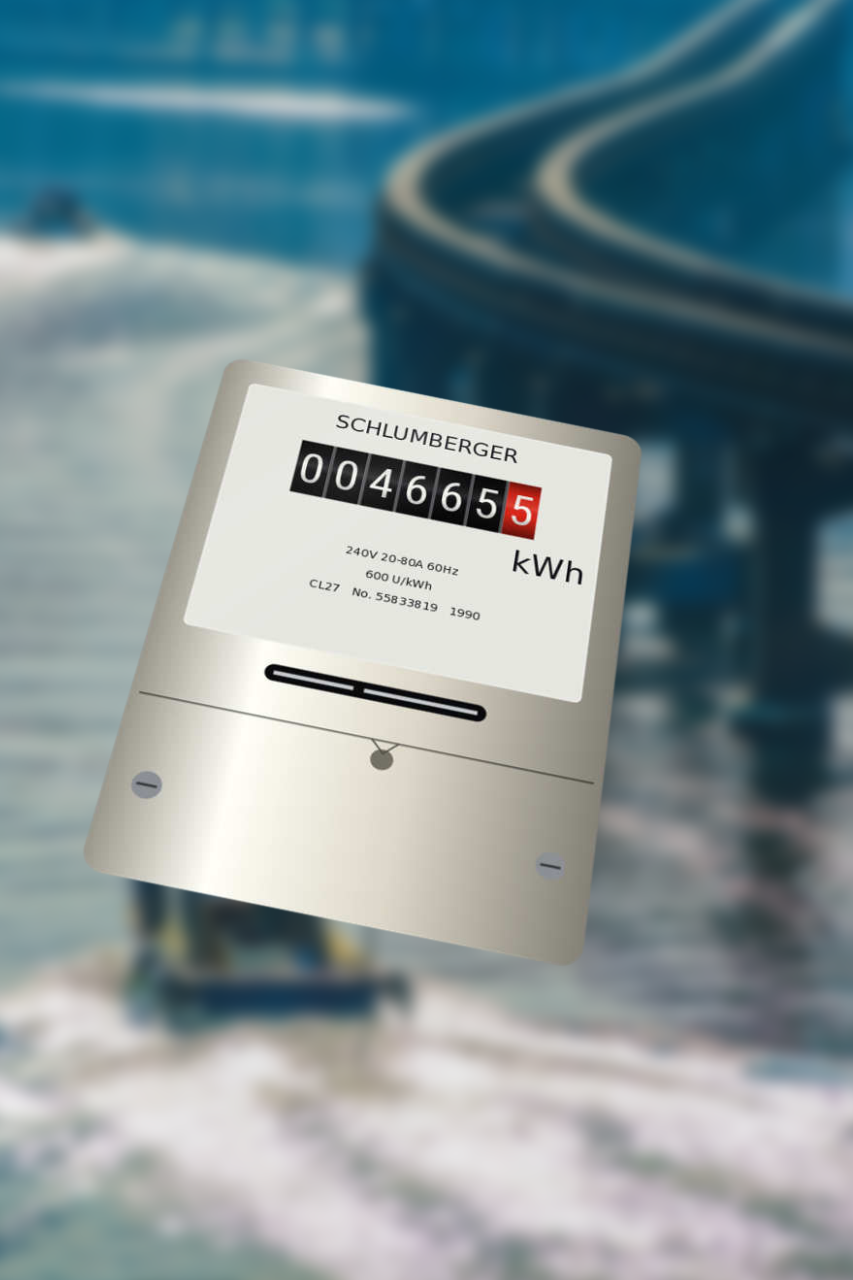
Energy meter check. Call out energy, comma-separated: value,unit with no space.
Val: 4665.5,kWh
